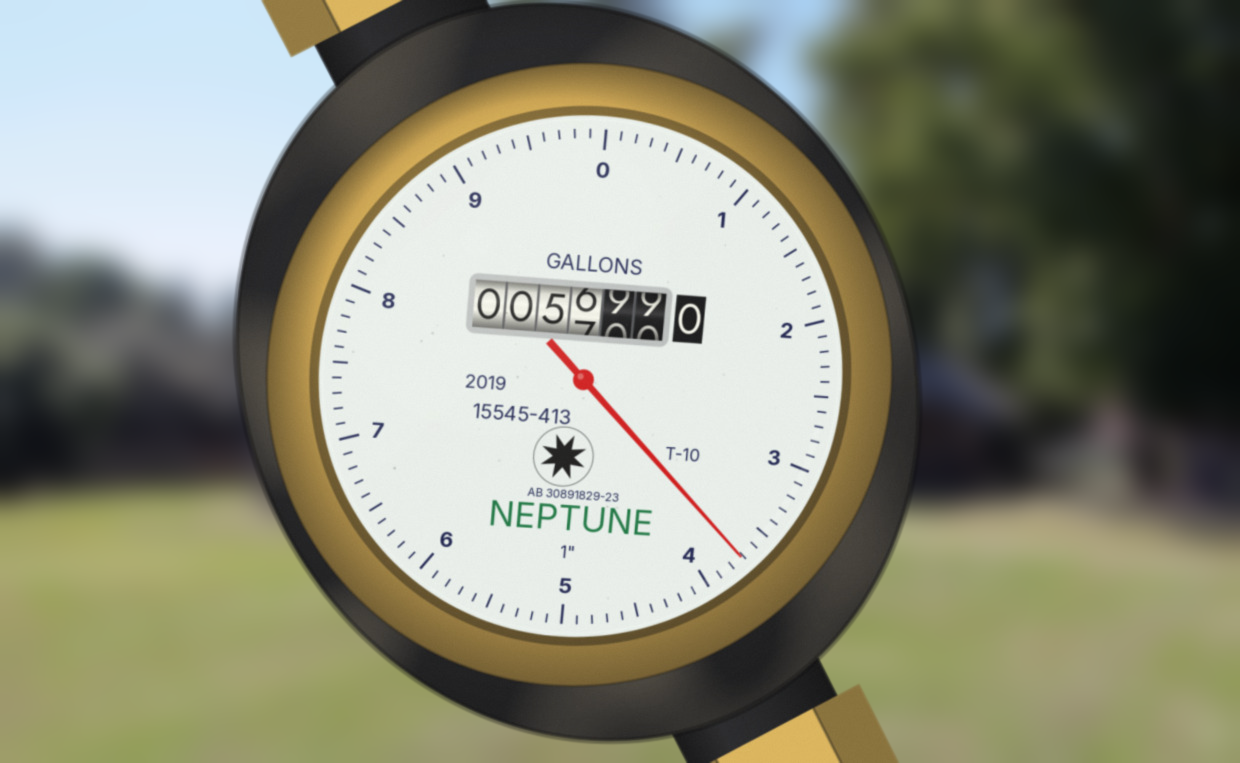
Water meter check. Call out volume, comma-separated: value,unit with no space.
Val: 56993.7,gal
